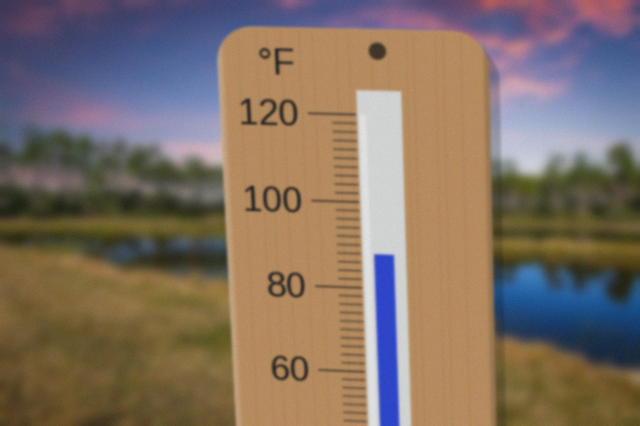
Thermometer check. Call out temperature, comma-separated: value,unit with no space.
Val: 88,°F
